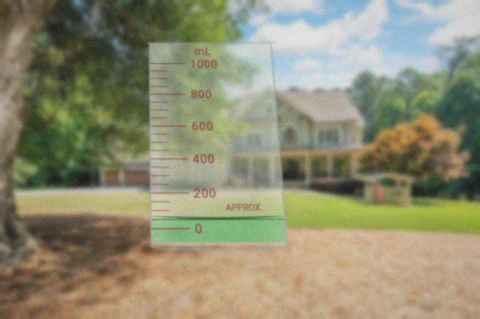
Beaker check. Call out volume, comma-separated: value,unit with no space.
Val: 50,mL
